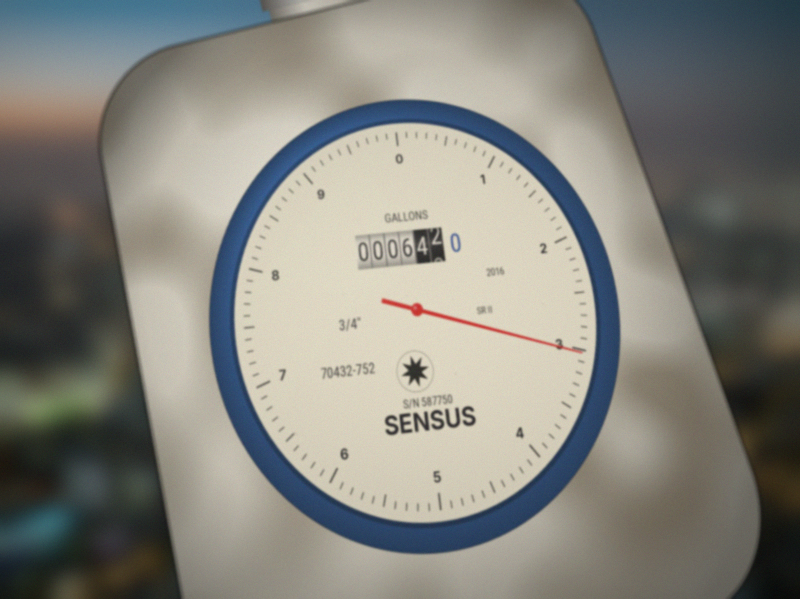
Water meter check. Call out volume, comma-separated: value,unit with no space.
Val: 6423.0,gal
